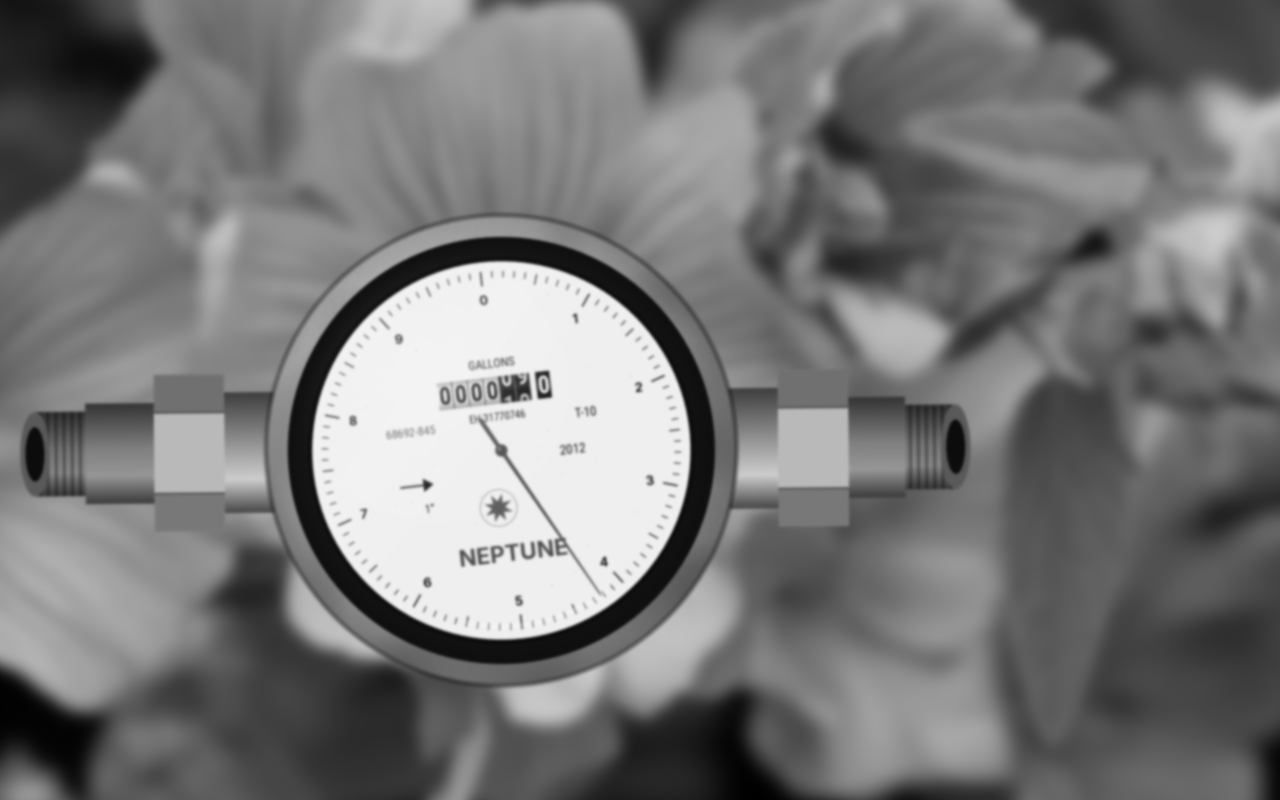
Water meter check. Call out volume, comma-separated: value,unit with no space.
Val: 94.2,gal
